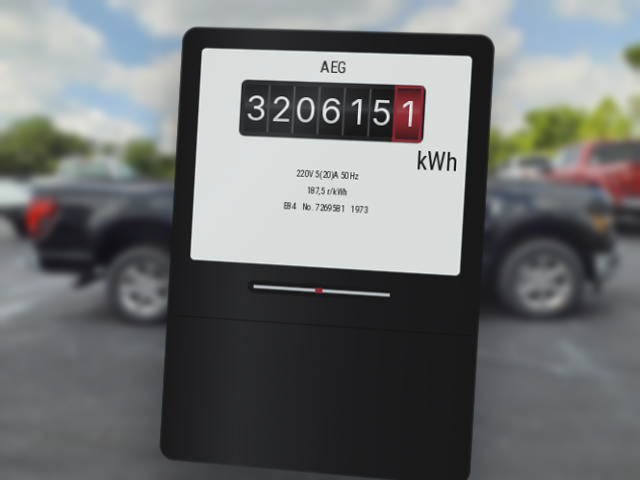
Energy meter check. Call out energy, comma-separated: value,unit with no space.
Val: 320615.1,kWh
